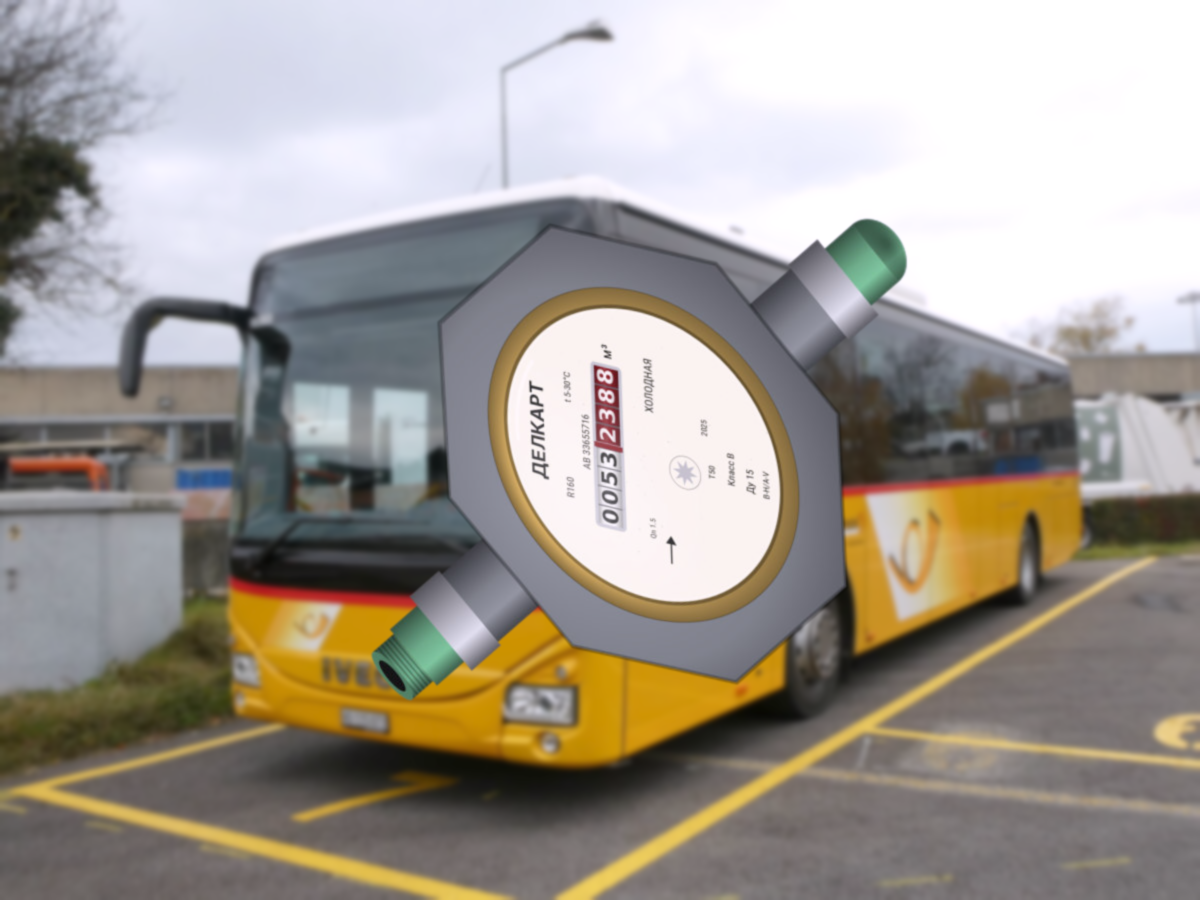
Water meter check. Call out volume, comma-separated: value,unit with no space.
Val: 53.2388,m³
